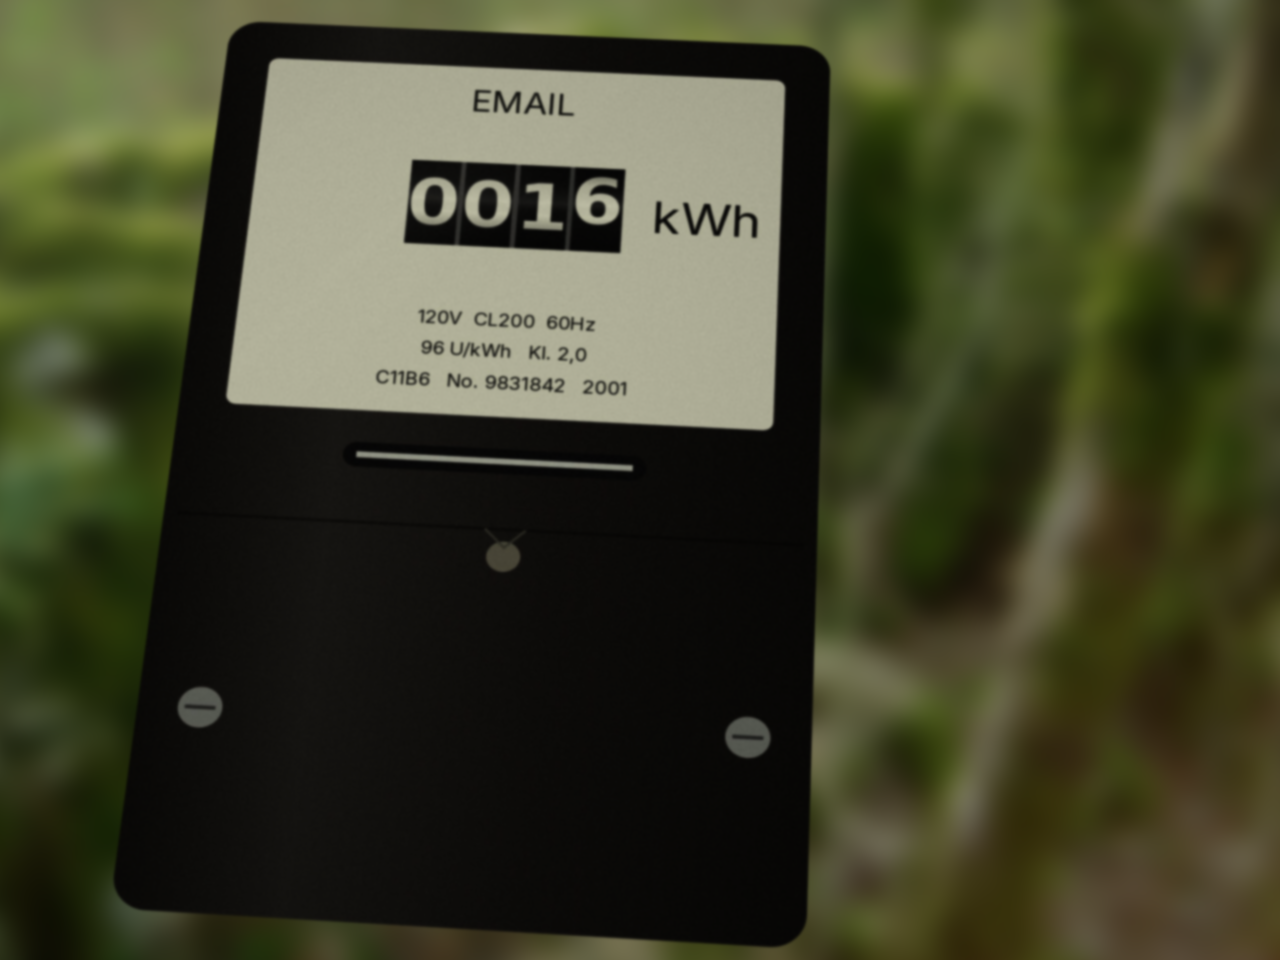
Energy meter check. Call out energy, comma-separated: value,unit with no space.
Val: 16,kWh
